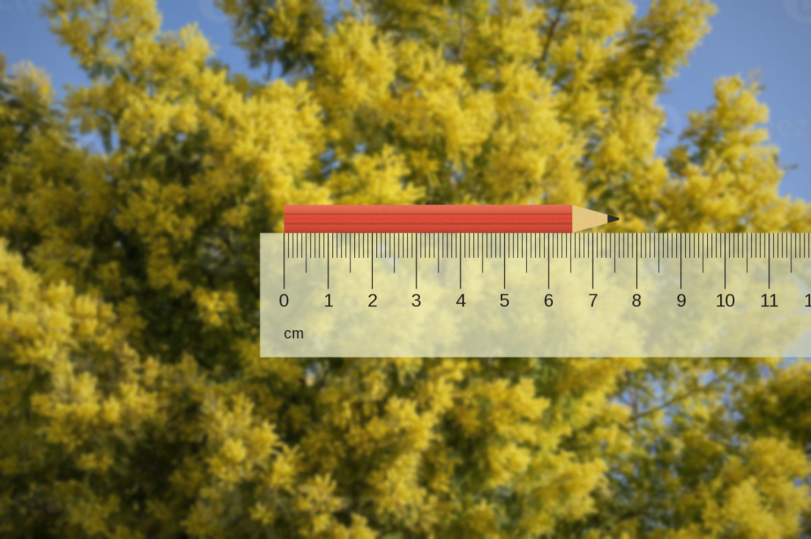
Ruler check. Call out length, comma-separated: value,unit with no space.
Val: 7.6,cm
